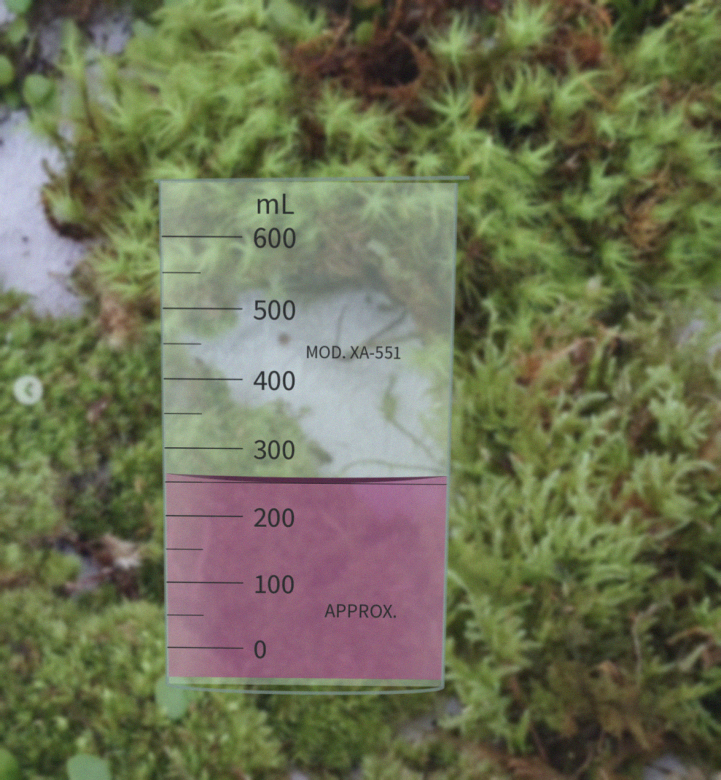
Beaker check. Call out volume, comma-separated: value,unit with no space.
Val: 250,mL
